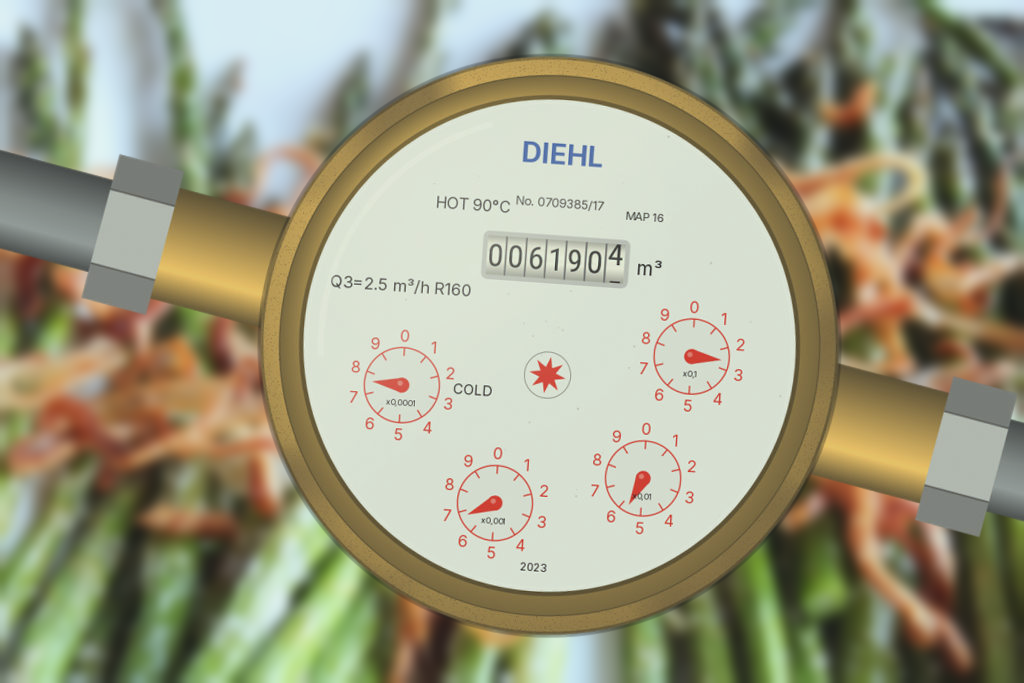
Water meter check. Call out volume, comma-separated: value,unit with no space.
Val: 61904.2567,m³
